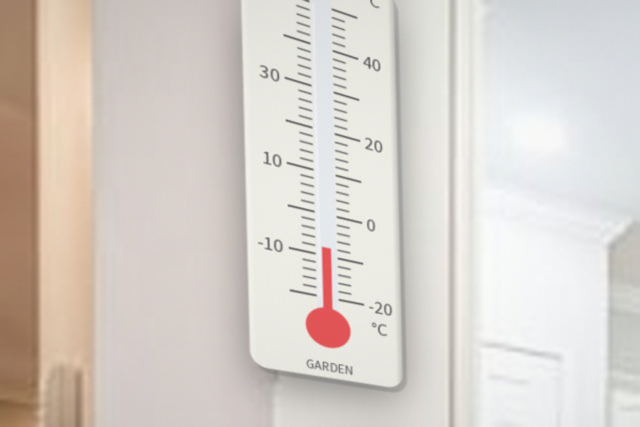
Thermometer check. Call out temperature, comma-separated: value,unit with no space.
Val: -8,°C
